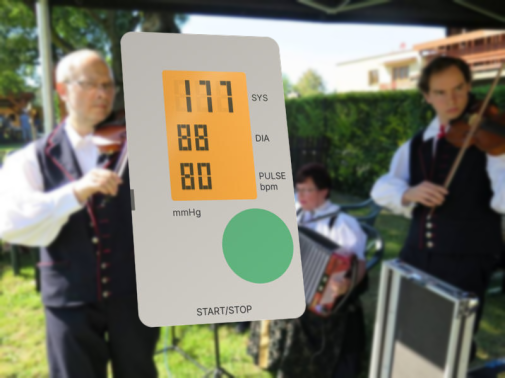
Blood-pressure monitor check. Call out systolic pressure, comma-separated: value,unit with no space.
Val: 177,mmHg
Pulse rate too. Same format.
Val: 80,bpm
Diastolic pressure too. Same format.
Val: 88,mmHg
